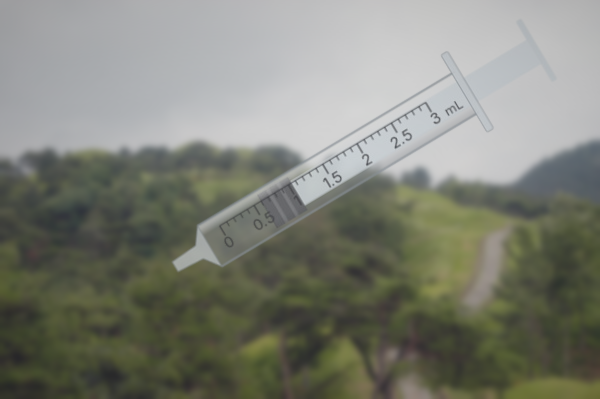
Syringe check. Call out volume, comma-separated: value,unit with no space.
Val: 0.6,mL
